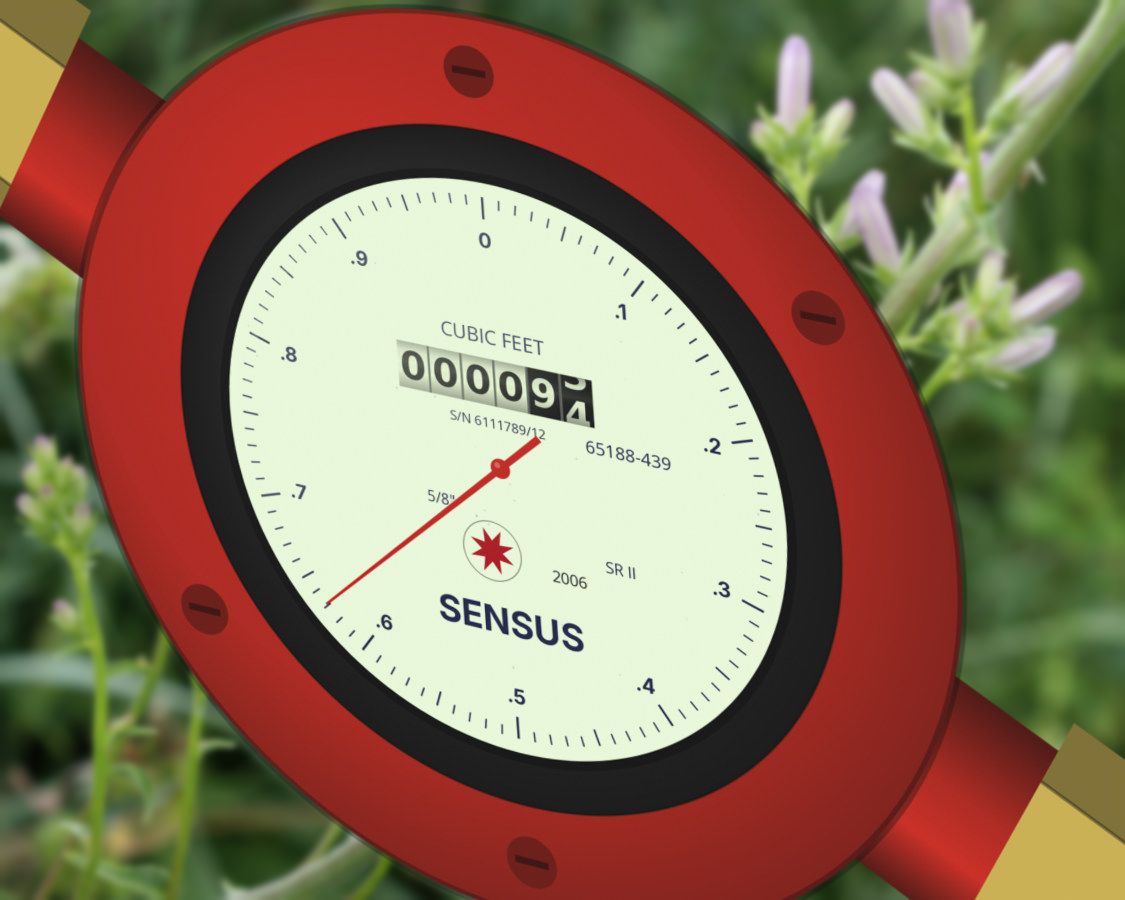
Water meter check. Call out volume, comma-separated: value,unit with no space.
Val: 93.63,ft³
